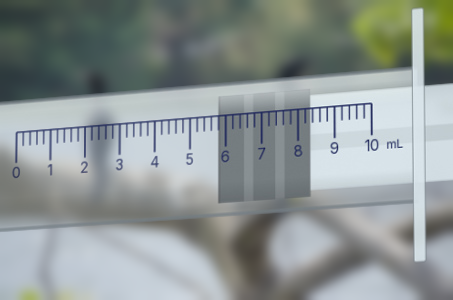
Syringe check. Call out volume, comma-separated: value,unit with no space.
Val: 5.8,mL
